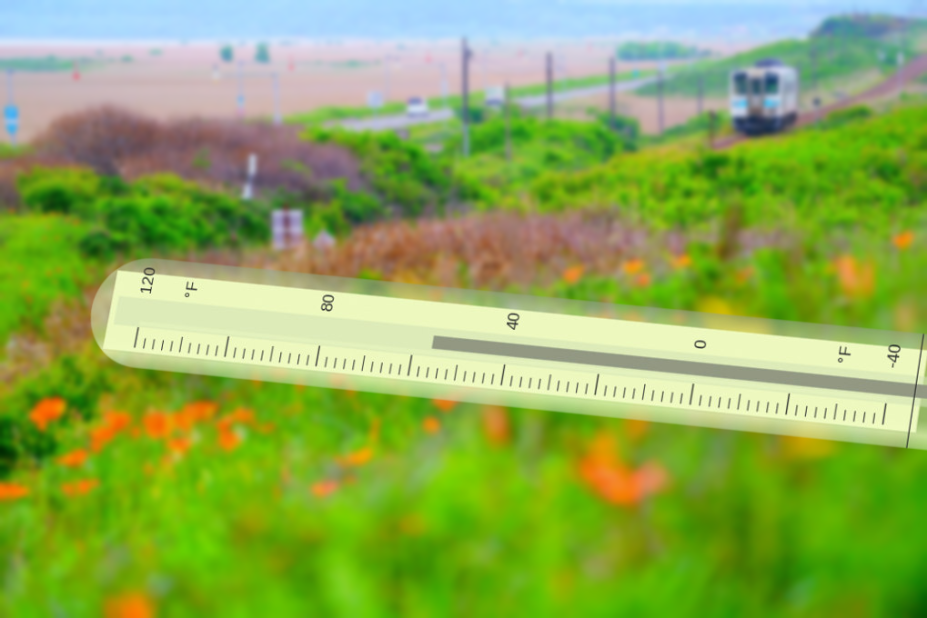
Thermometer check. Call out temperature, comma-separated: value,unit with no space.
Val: 56,°F
